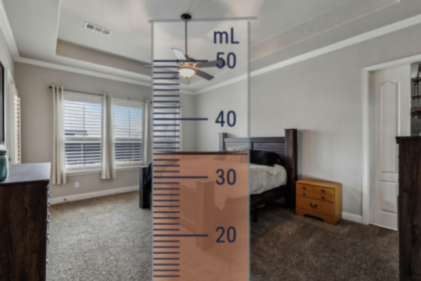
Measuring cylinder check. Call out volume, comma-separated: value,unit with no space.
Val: 34,mL
